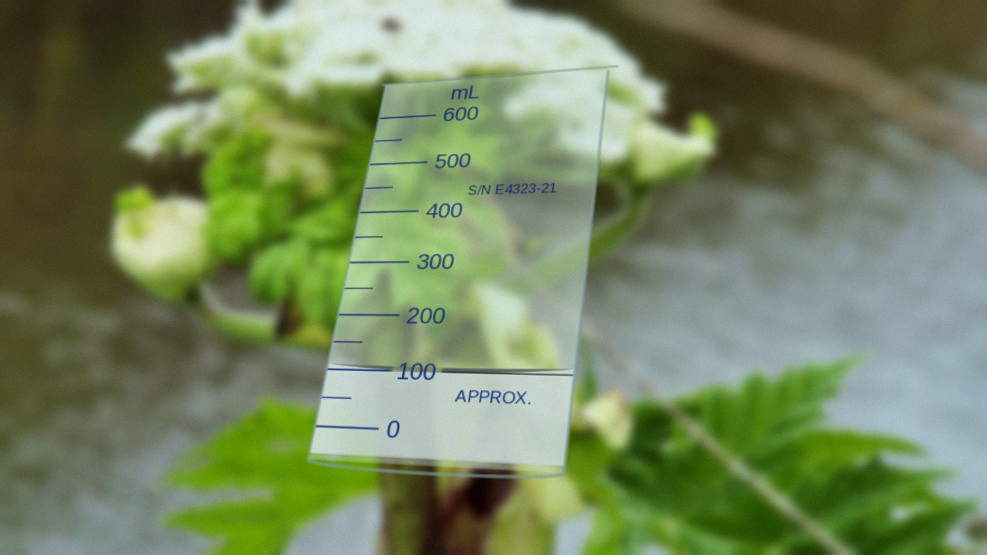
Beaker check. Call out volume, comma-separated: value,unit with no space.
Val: 100,mL
